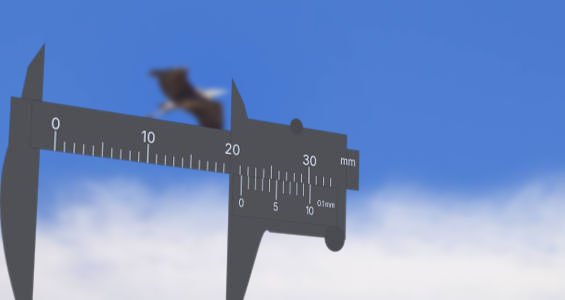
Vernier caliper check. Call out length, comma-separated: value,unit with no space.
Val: 21.2,mm
